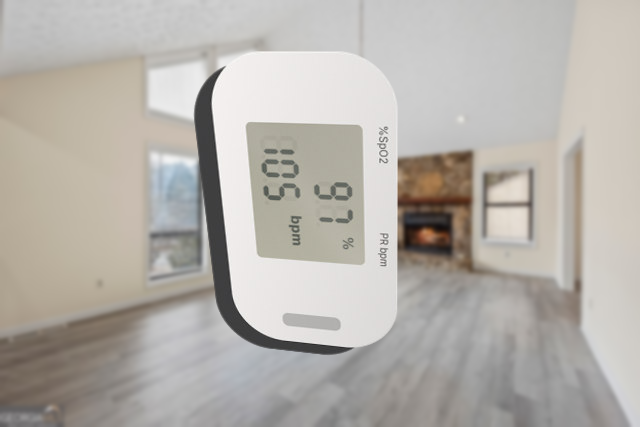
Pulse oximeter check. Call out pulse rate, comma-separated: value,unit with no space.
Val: 105,bpm
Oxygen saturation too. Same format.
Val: 97,%
